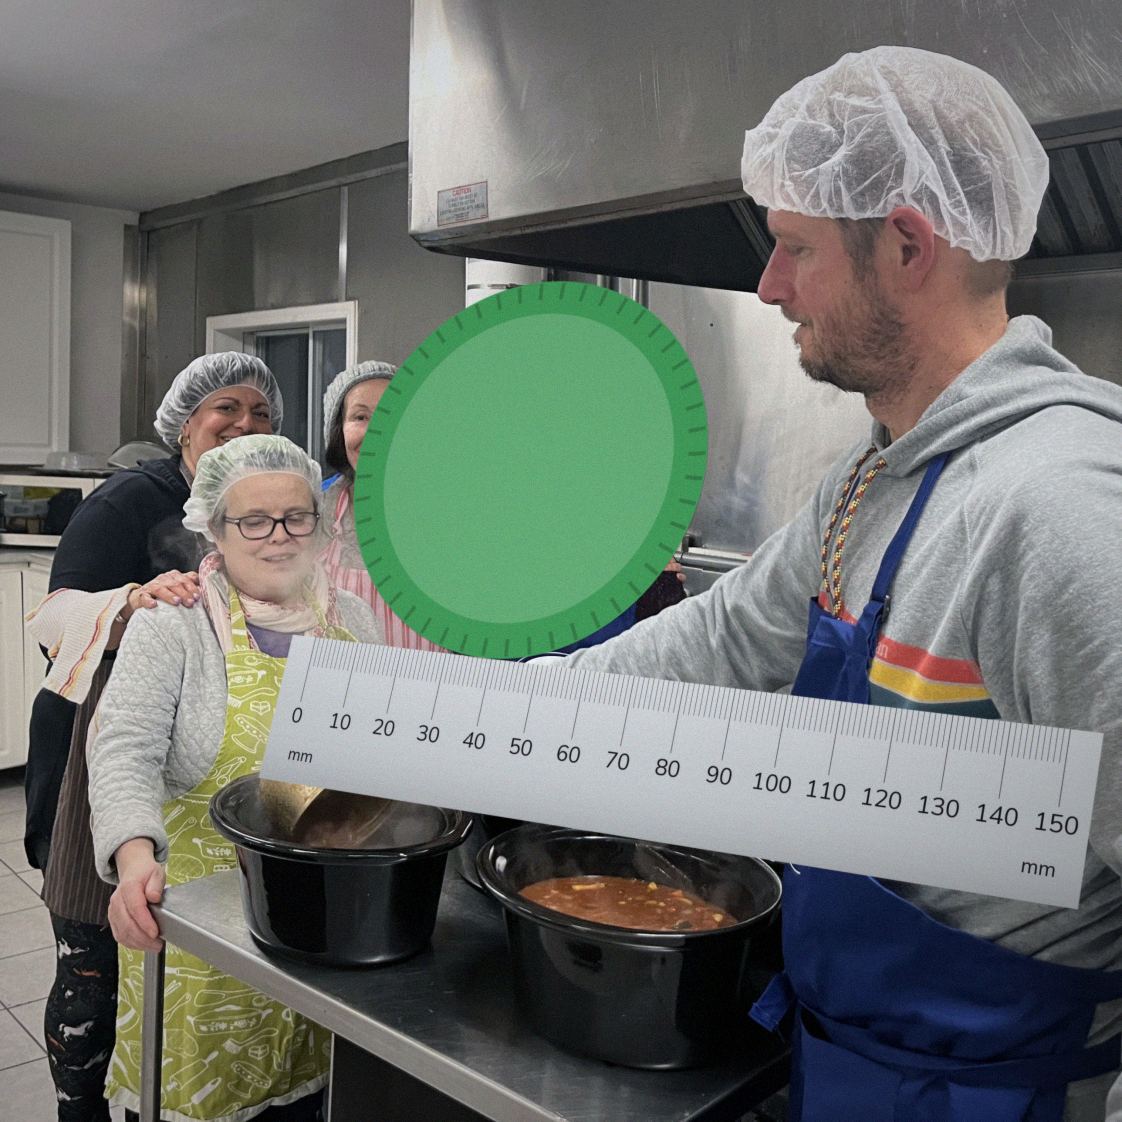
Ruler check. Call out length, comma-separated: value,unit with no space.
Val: 76,mm
